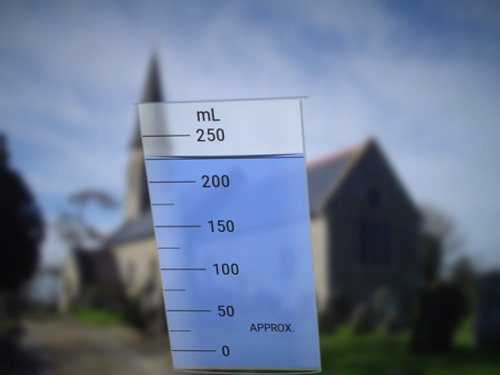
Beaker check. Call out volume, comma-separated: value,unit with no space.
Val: 225,mL
